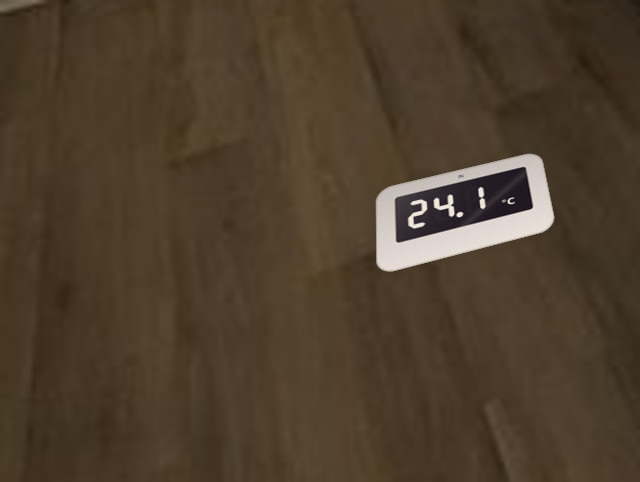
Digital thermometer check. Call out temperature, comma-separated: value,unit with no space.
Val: 24.1,°C
